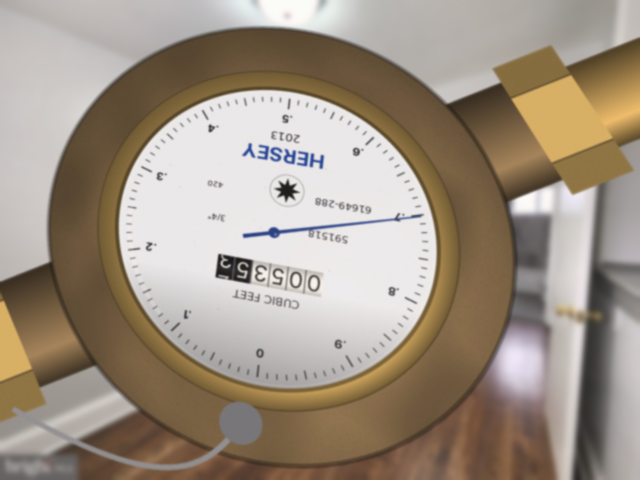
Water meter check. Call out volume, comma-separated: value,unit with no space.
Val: 5352.70,ft³
